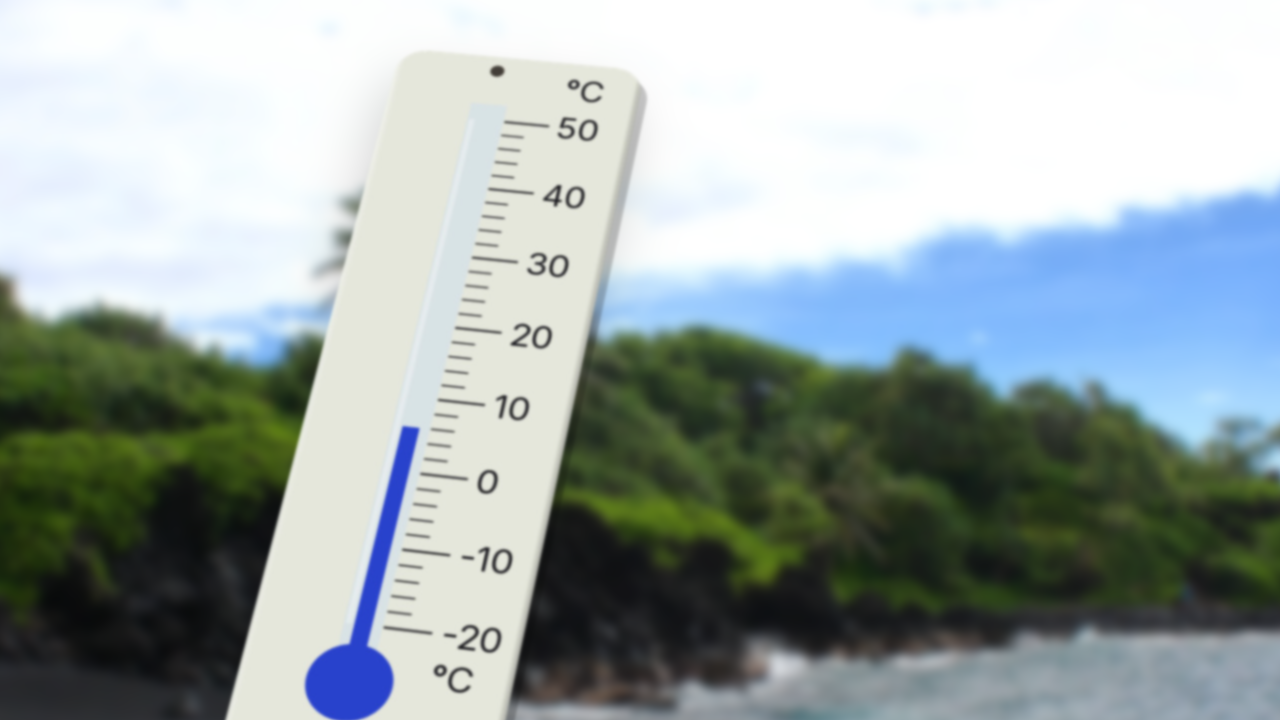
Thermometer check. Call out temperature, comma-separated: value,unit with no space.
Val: 6,°C
